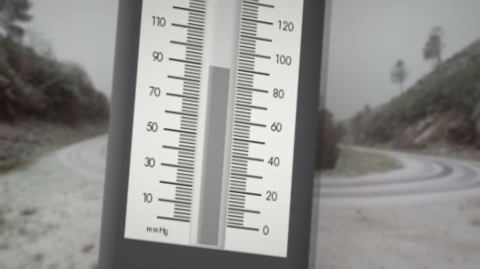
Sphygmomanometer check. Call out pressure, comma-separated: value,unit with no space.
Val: 90,mmHg
